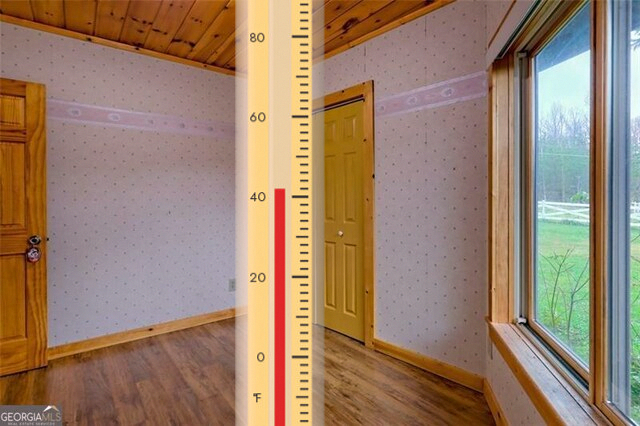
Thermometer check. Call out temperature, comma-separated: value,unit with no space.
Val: 42,°F
